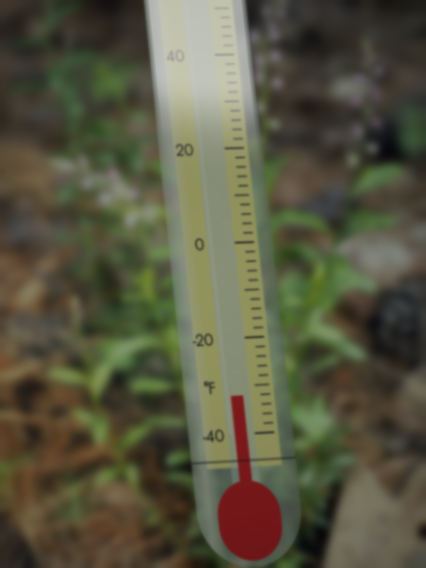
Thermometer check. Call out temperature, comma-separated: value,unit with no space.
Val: -32,°F
